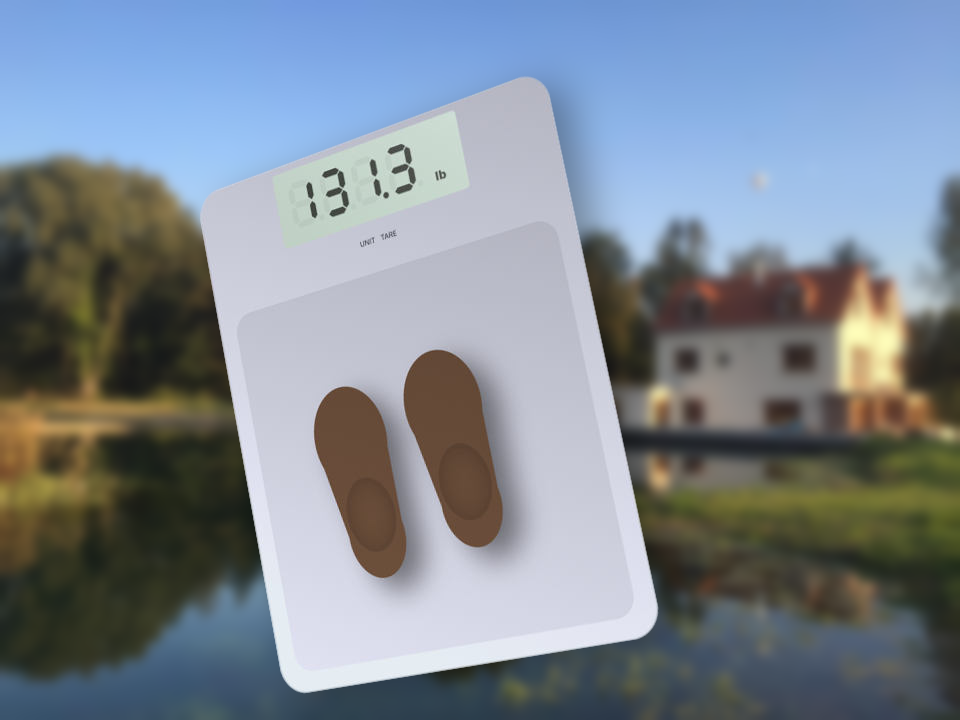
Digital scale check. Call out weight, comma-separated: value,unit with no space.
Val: 131.3,lb
